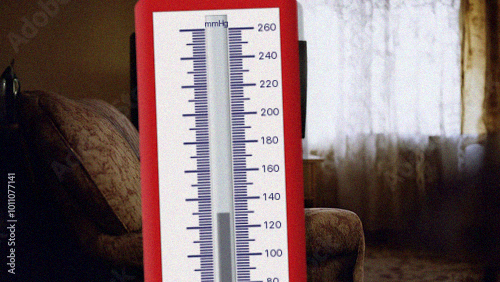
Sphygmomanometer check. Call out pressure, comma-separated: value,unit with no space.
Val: 130,mmHg
